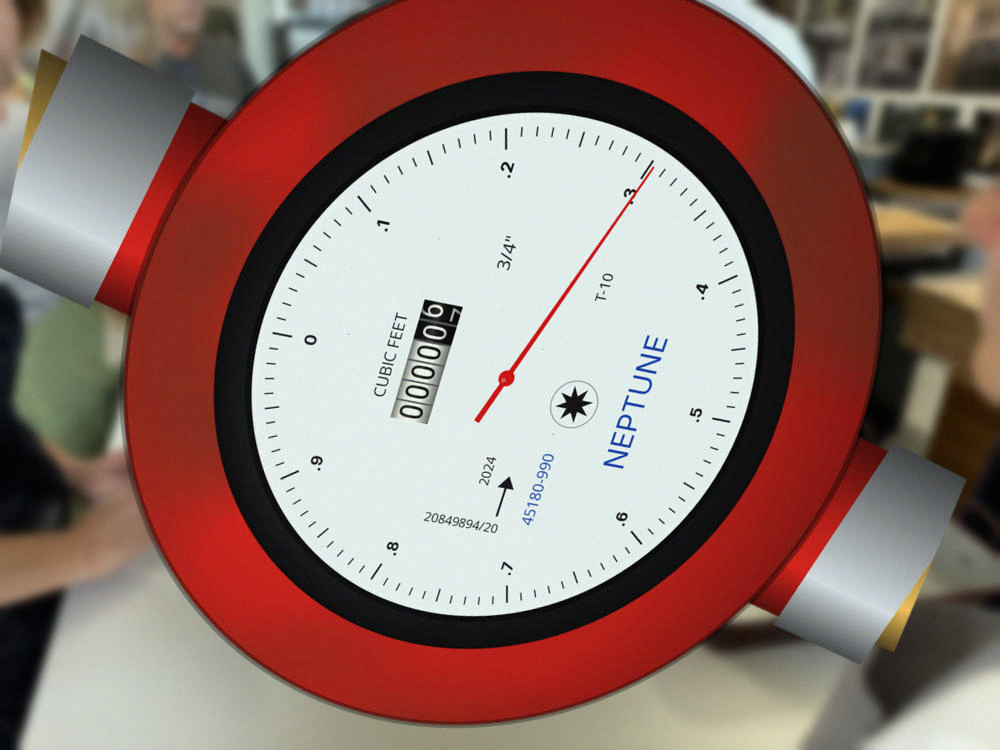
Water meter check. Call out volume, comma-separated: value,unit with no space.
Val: 6.30,ft³
